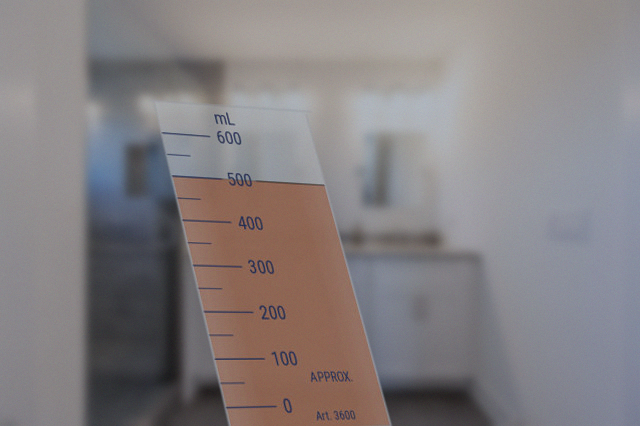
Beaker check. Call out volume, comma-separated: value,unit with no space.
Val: 500,mL
